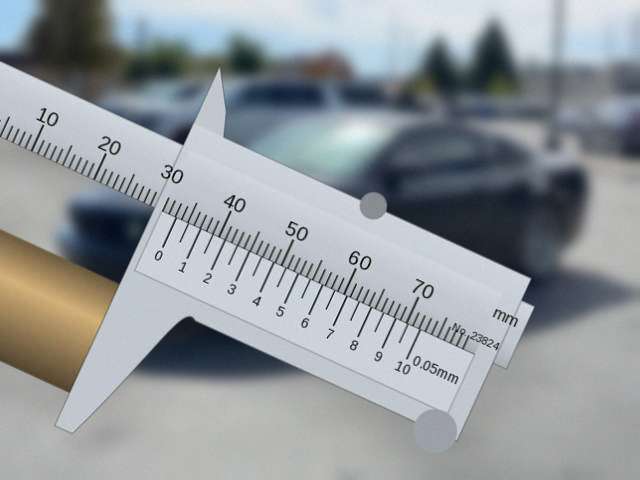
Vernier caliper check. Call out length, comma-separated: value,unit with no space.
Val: 33.2,mm
